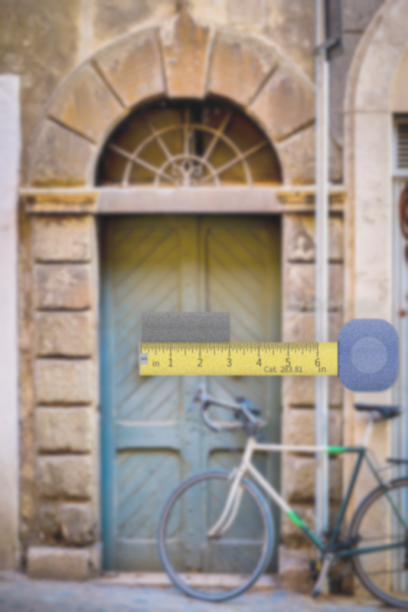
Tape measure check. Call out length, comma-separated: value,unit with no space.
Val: 3,in
